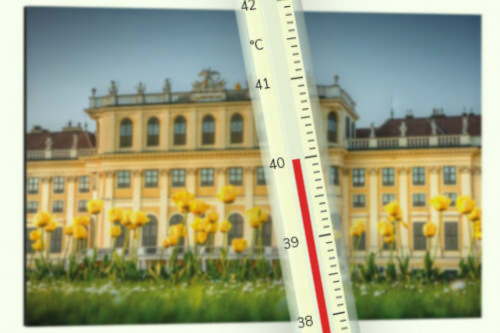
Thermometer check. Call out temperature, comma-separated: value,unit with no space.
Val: 40,°C
